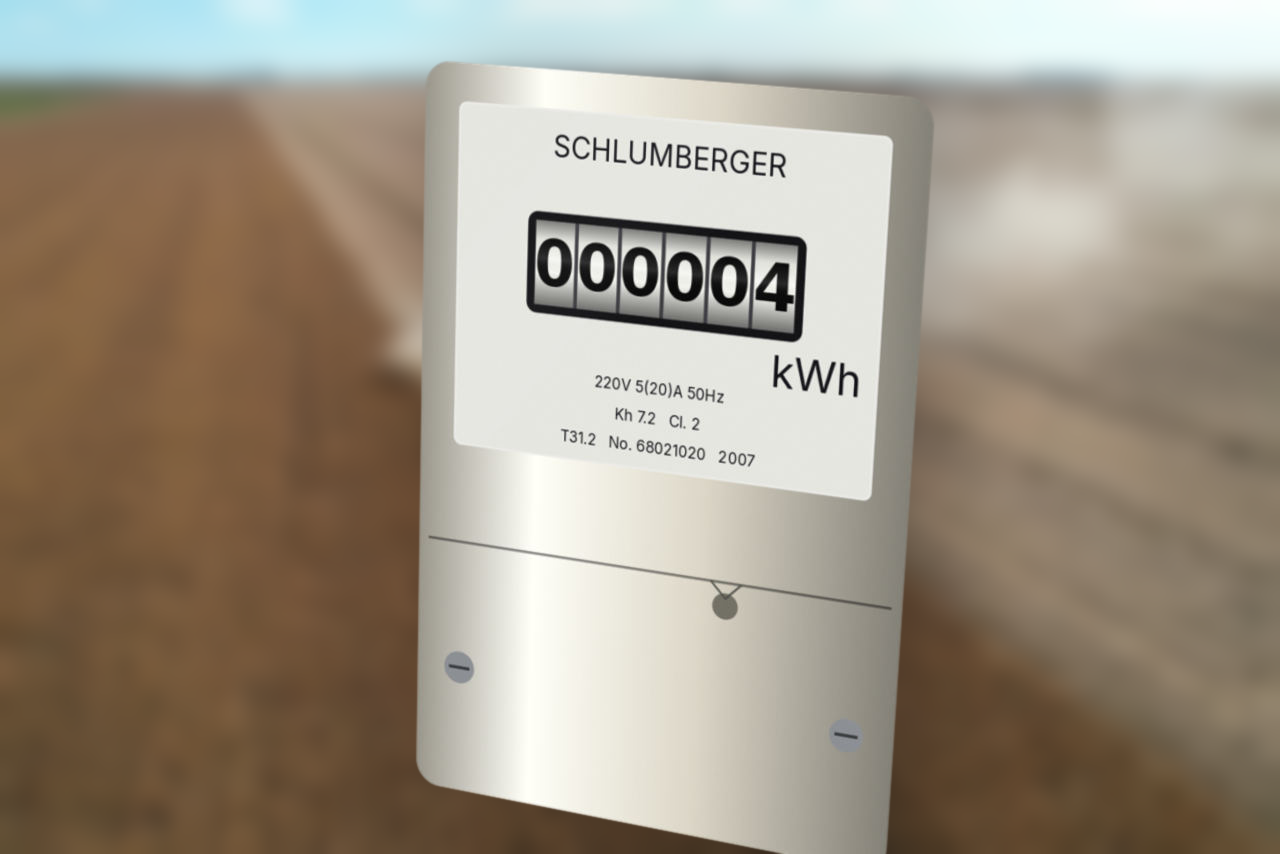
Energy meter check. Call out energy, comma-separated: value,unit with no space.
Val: 4,kWh
